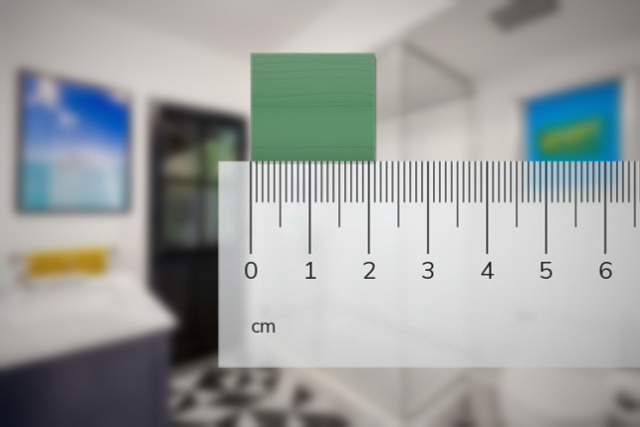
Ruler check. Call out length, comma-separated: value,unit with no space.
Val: 2.1,cm
